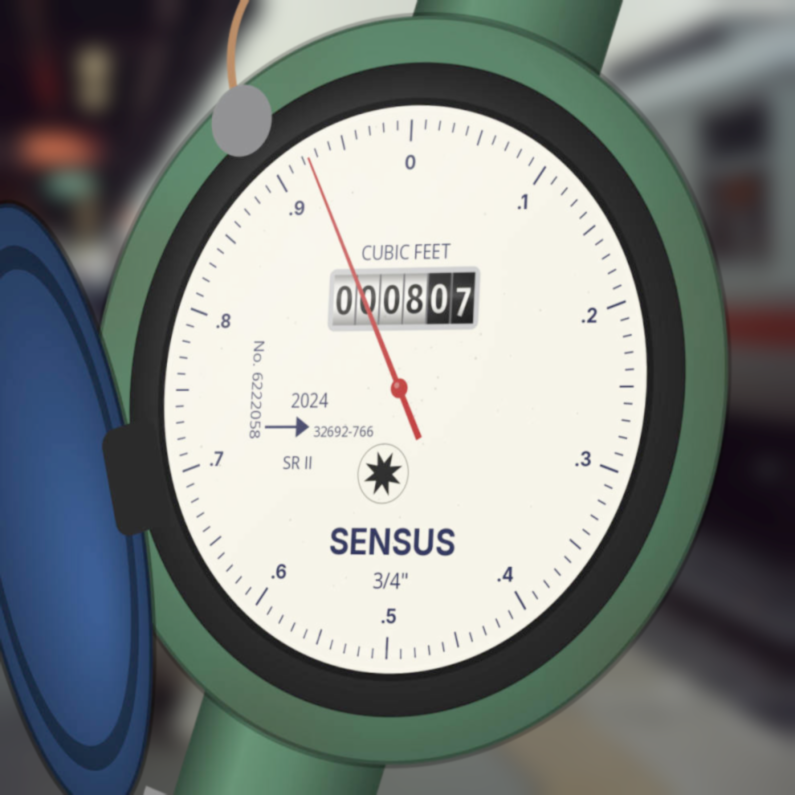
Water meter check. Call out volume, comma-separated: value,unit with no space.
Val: 806.92,ft³
